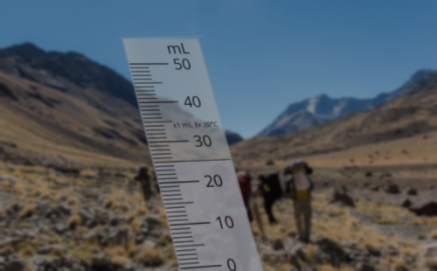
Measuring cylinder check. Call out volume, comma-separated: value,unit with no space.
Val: 25,mL
